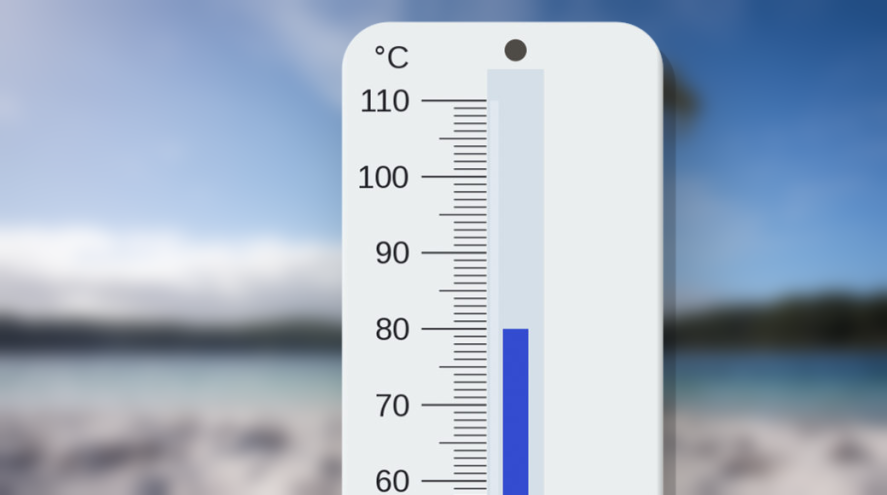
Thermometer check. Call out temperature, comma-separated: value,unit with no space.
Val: 80,°C
